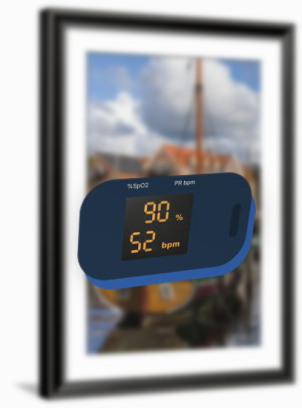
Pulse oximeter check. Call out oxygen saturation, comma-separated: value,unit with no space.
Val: 90,%
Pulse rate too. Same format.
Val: 52,bpm
